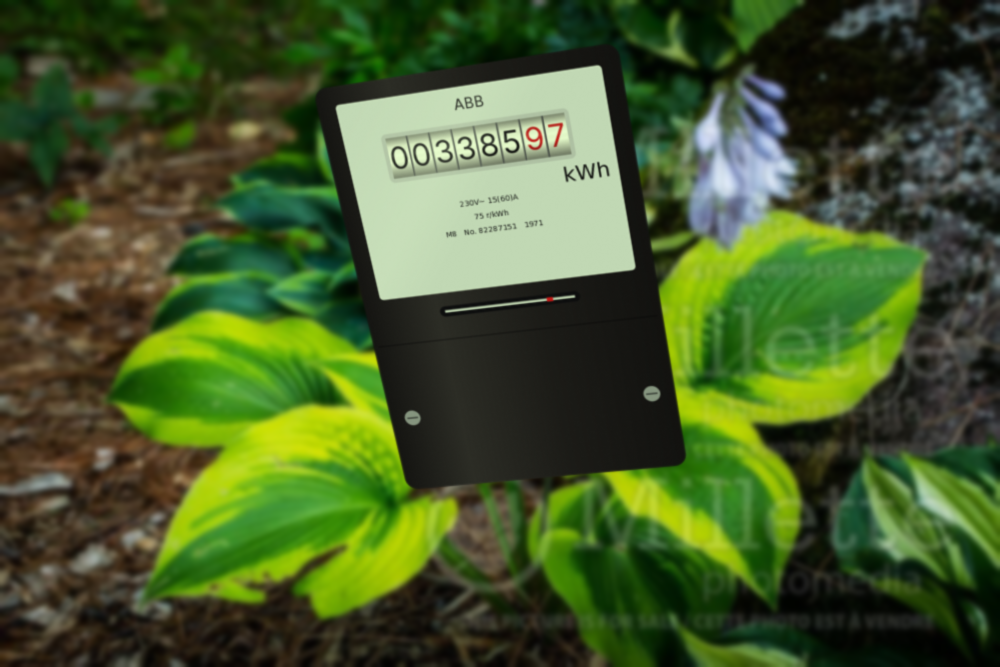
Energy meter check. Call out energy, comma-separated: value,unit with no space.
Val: 3385.97,kWh
